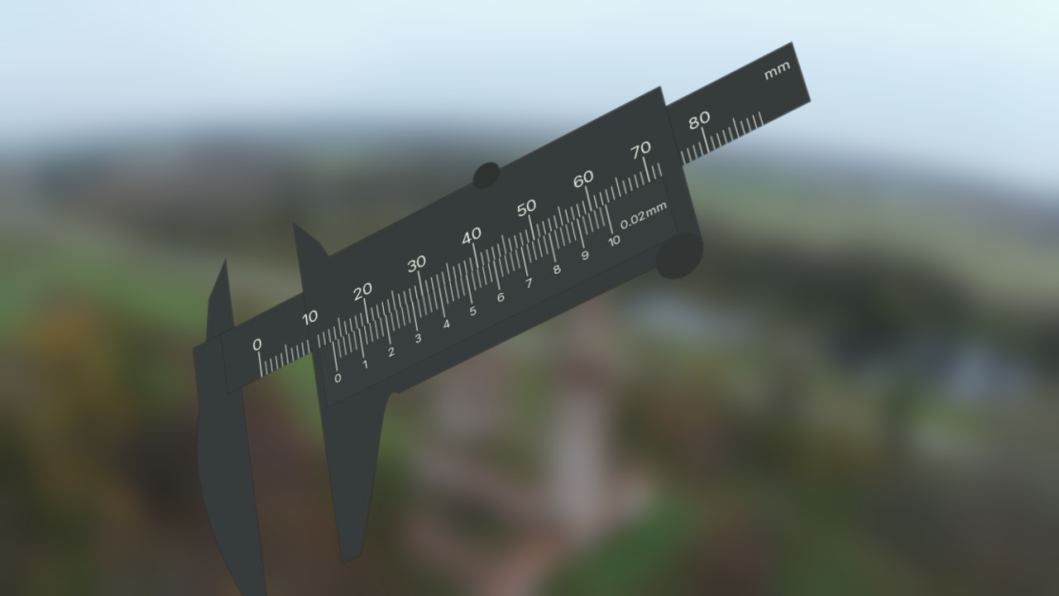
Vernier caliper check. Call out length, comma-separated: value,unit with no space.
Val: 13.4,mm
